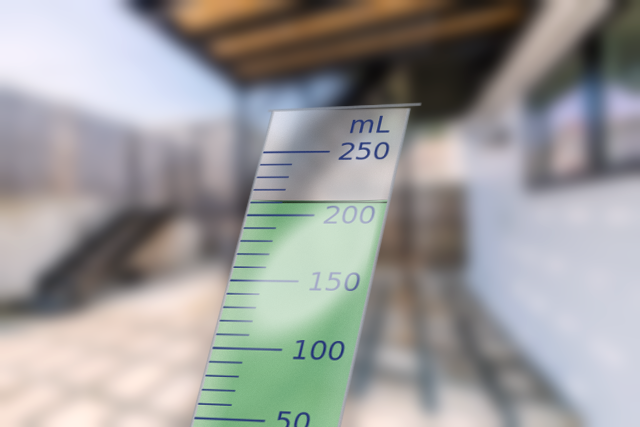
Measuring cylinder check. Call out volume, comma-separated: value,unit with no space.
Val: 210,mL
